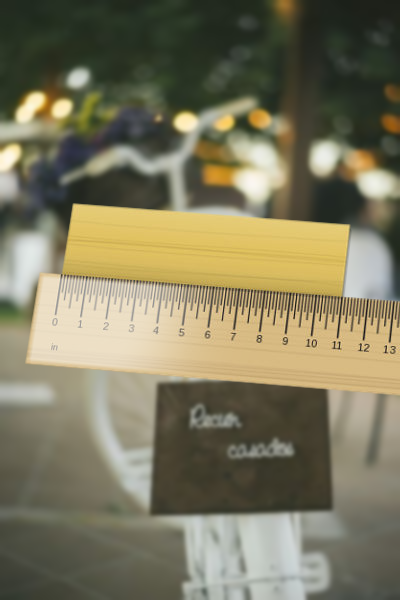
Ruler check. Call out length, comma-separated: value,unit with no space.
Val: 11,in
